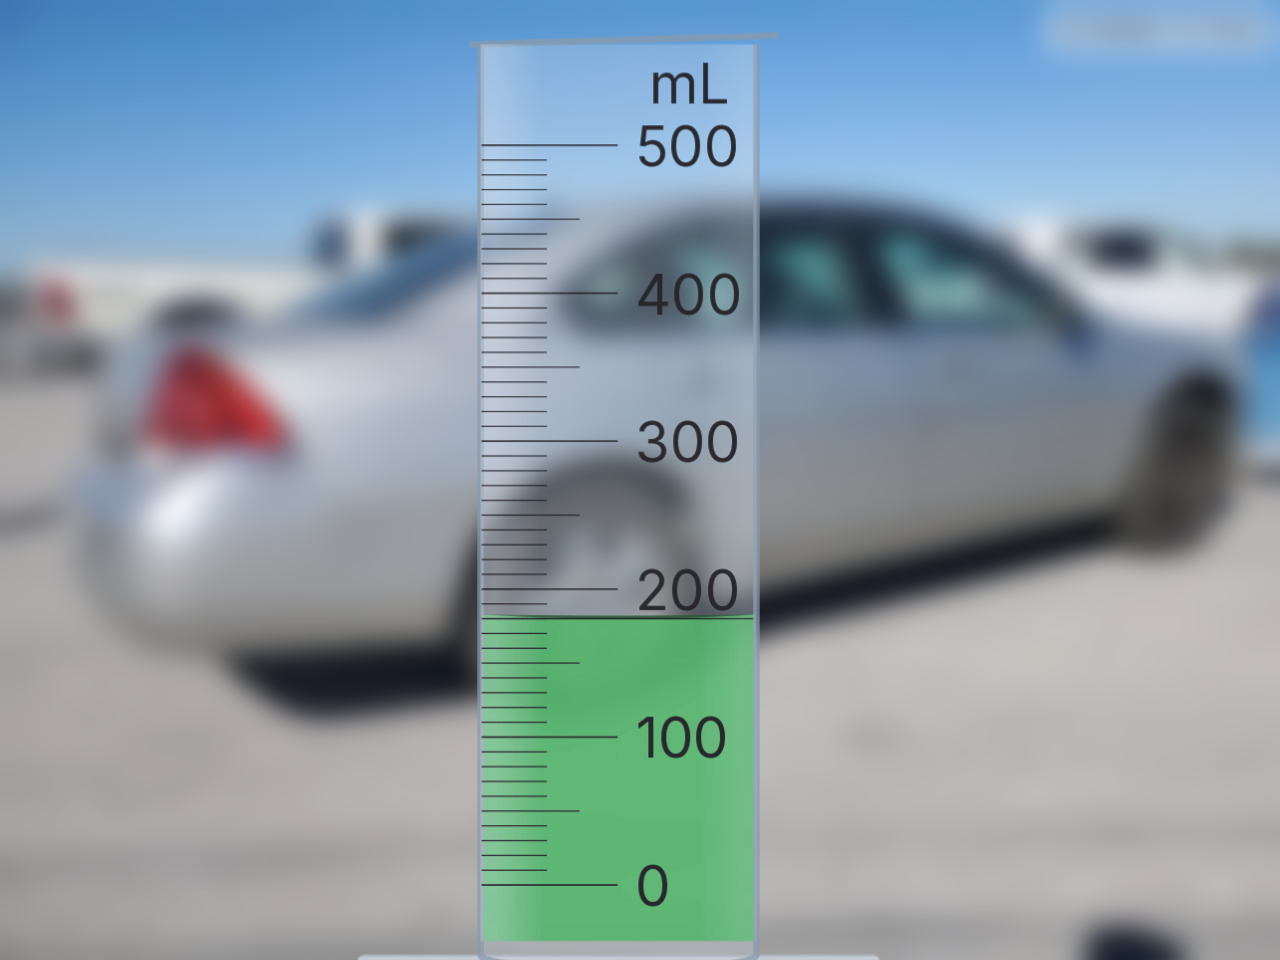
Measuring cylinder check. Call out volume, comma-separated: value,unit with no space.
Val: 180,mL
